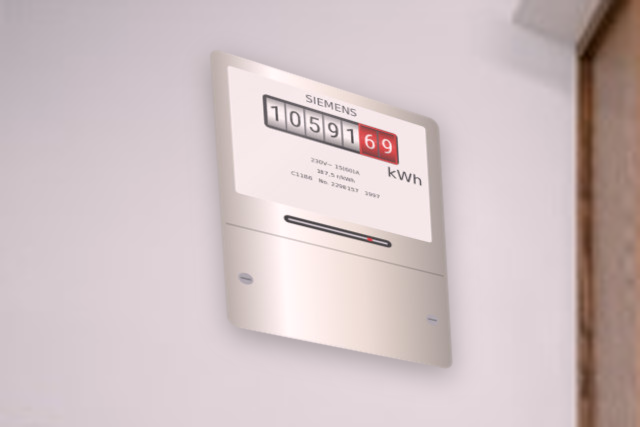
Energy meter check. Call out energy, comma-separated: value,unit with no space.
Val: 10591.69,kWh
